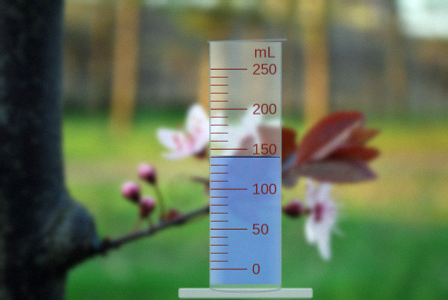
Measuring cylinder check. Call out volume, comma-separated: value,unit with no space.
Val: 140,mL
